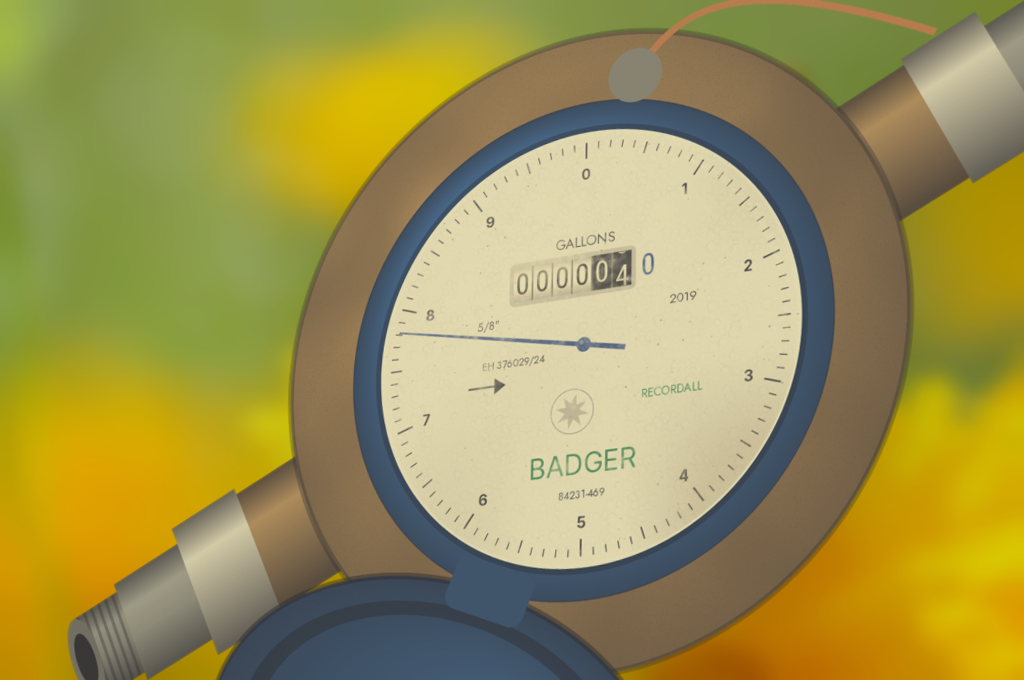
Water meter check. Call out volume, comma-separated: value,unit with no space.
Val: 37.8,gal
